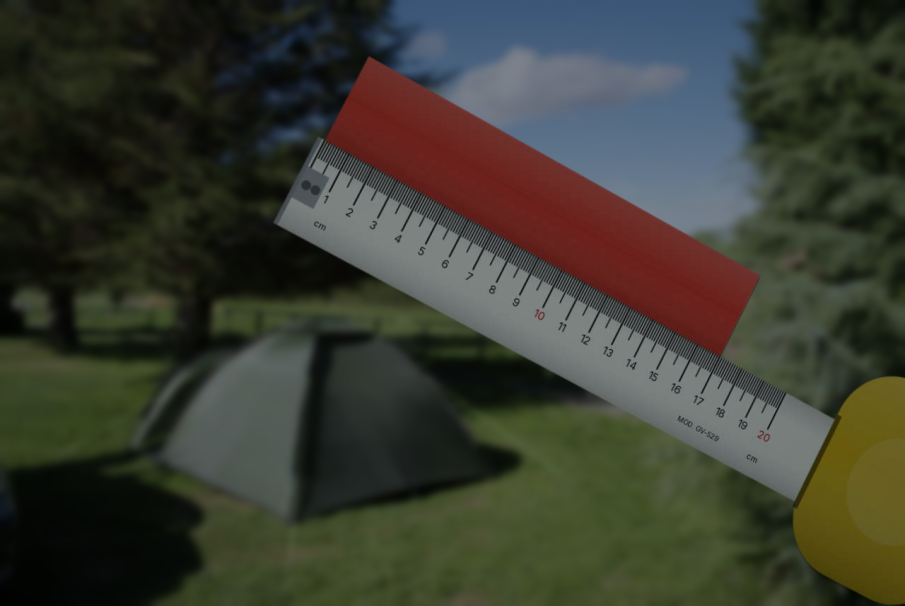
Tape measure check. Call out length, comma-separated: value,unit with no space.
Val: 17,cm
